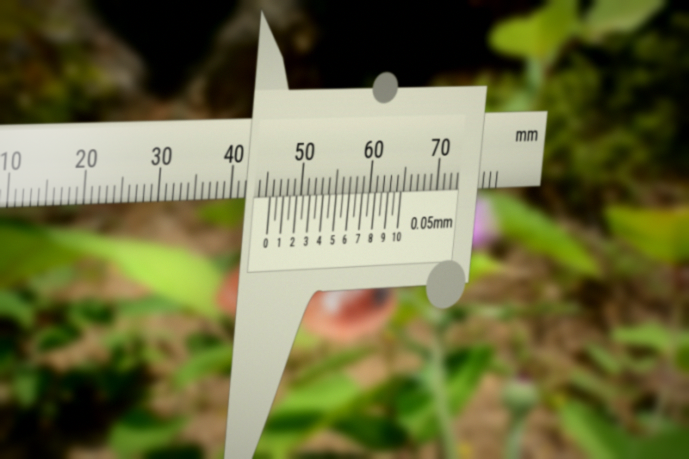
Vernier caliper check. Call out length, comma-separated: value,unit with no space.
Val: 45.6,mm
